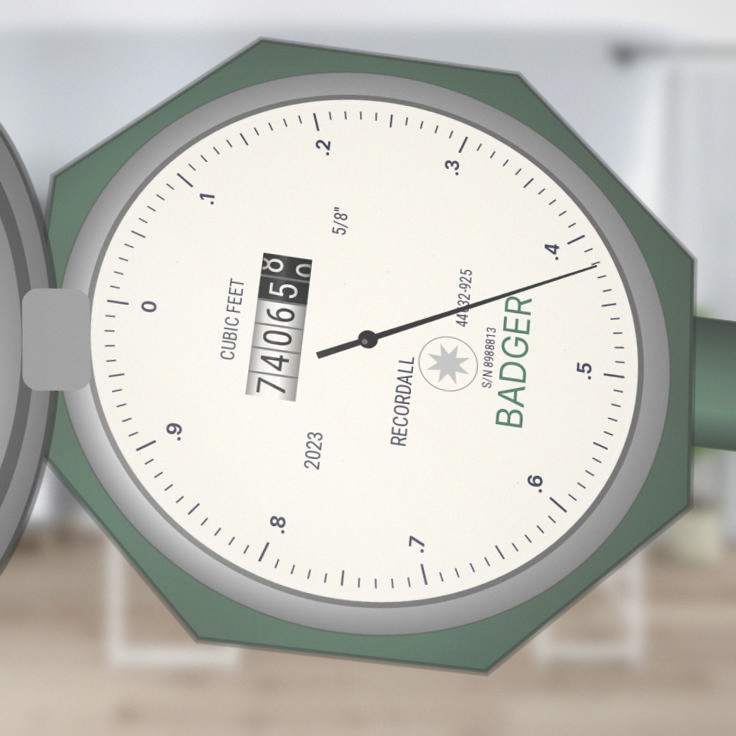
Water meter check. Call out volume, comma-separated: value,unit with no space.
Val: 740658.42,ft³
